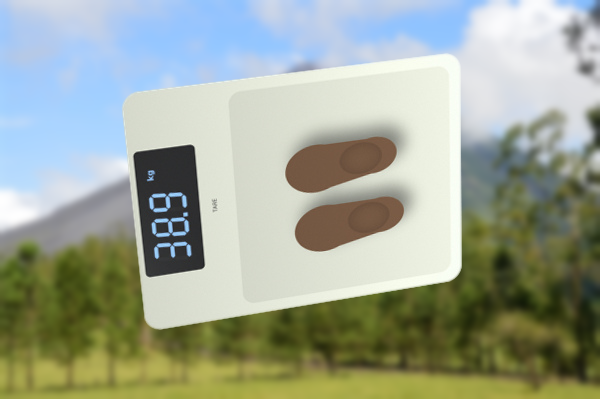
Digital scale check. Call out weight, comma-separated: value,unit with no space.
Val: 38.9,kg
